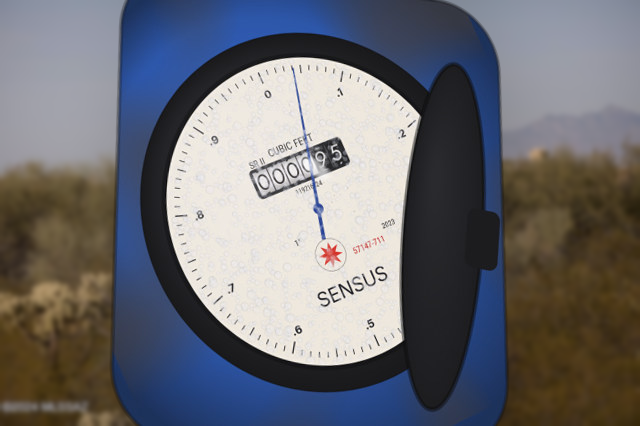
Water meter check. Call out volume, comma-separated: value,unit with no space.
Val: 95.04,ft³
